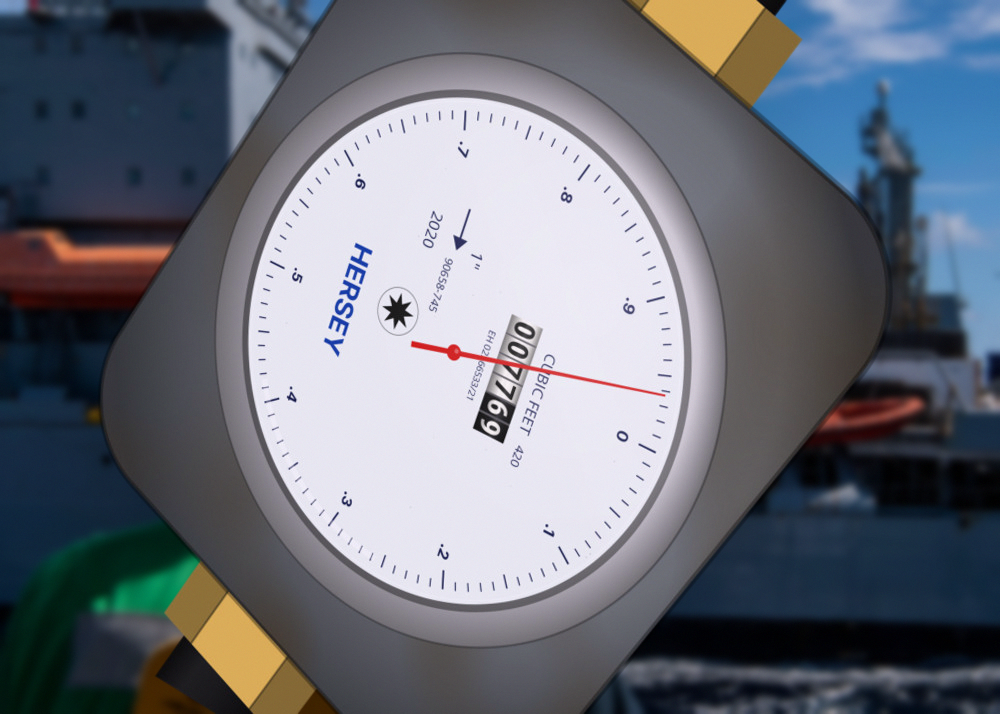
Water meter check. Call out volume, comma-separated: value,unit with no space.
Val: 7768.96,ft³
